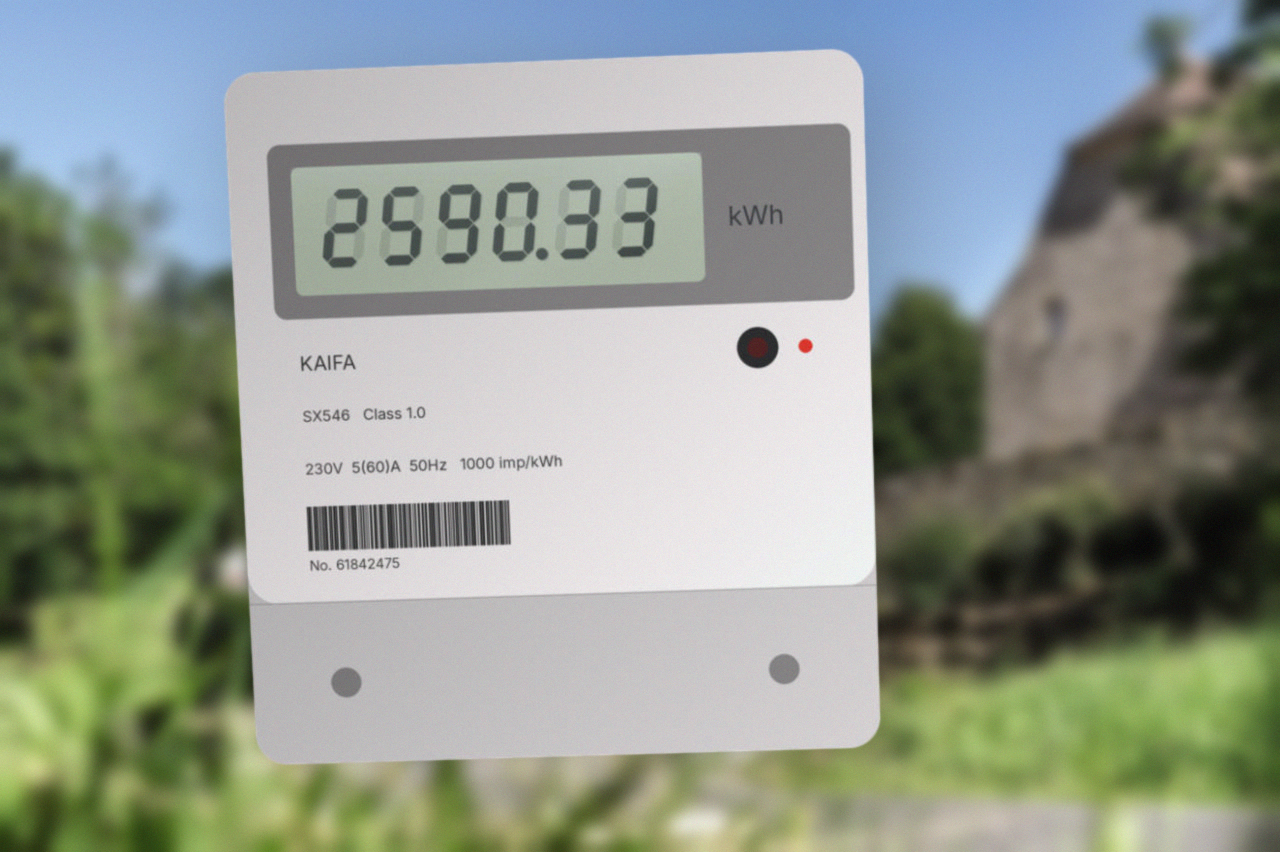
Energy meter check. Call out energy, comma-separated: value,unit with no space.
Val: 2590.33,kWh
